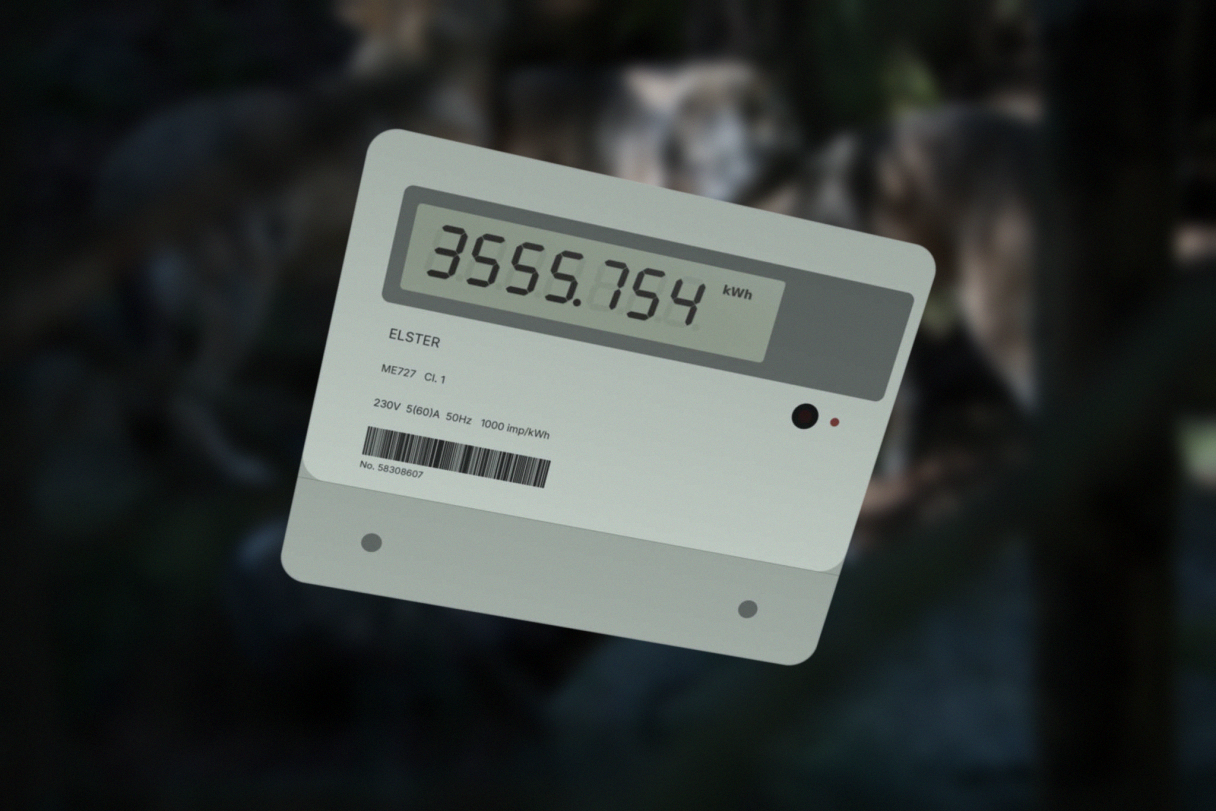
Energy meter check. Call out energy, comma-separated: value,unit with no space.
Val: 3555.754,kWh
